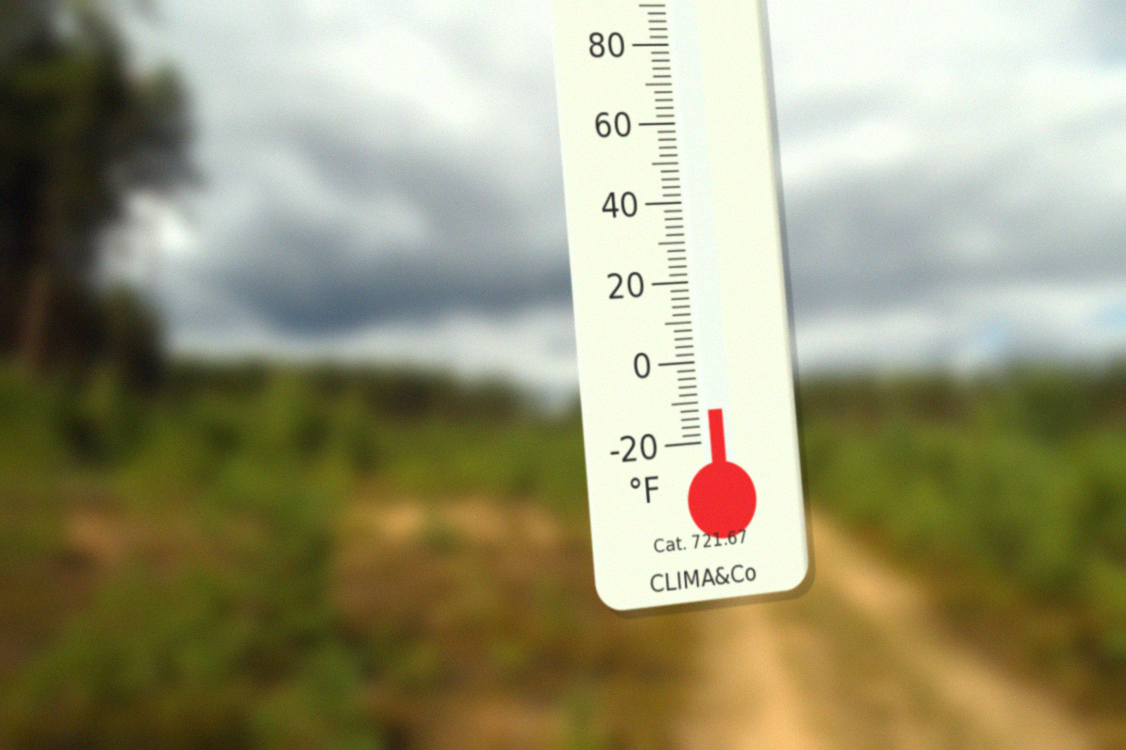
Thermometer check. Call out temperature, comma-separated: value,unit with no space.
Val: -12,°F
